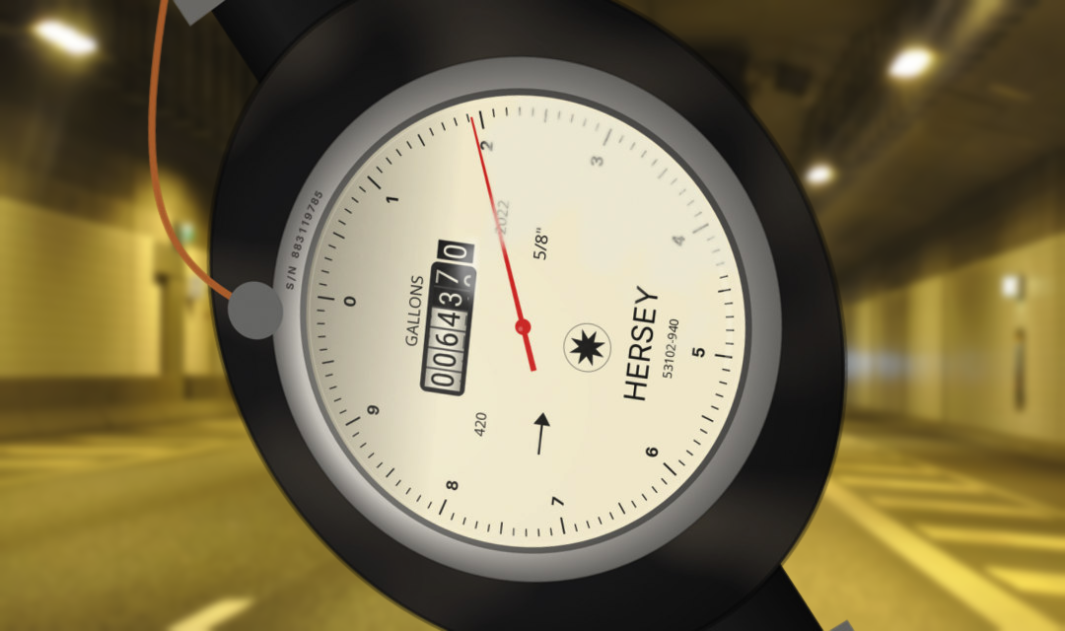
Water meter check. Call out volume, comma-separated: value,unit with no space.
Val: 64371.9,gal
